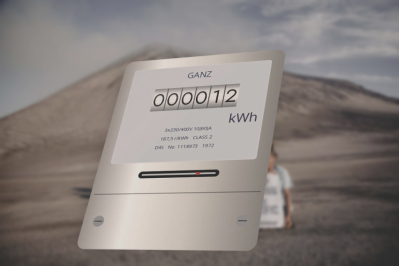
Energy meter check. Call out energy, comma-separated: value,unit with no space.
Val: 12,kWh
